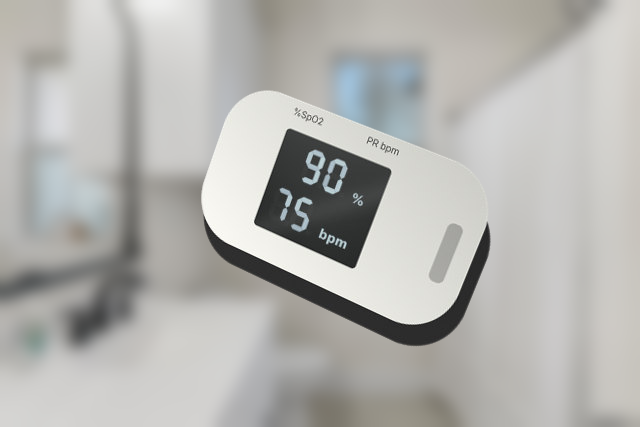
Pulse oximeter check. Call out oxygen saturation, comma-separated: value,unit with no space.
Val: 90,%
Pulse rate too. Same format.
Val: 75,bpm
